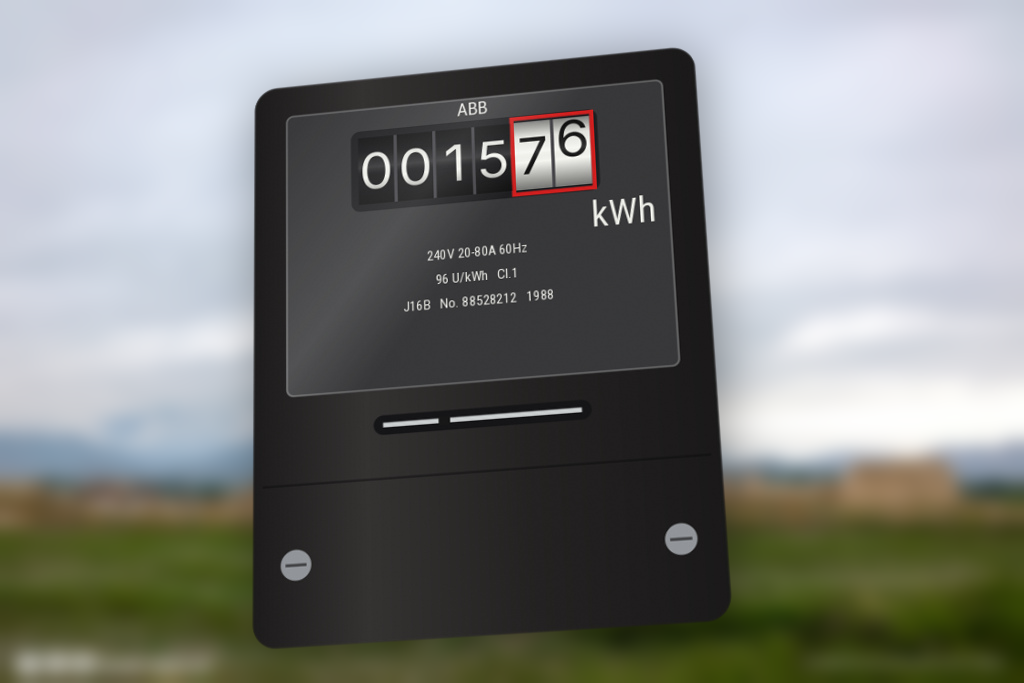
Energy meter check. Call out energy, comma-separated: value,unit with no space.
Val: 15.76,kWh
